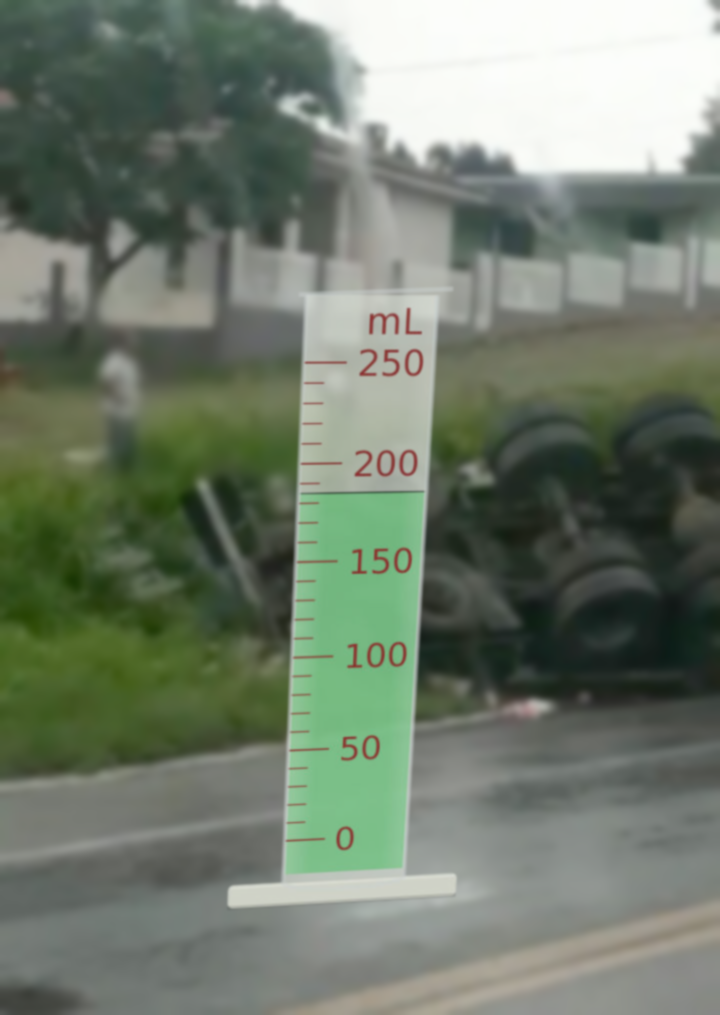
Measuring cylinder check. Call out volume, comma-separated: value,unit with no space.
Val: 185,mL
